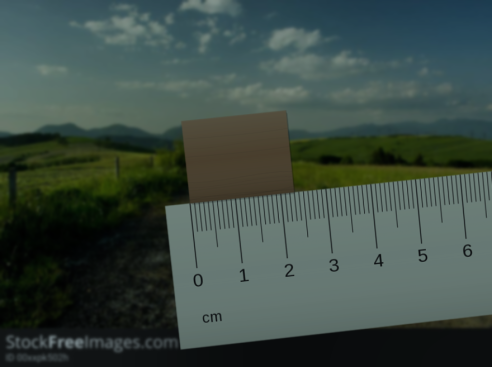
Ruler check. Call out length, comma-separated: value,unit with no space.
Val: 2.3,cm
